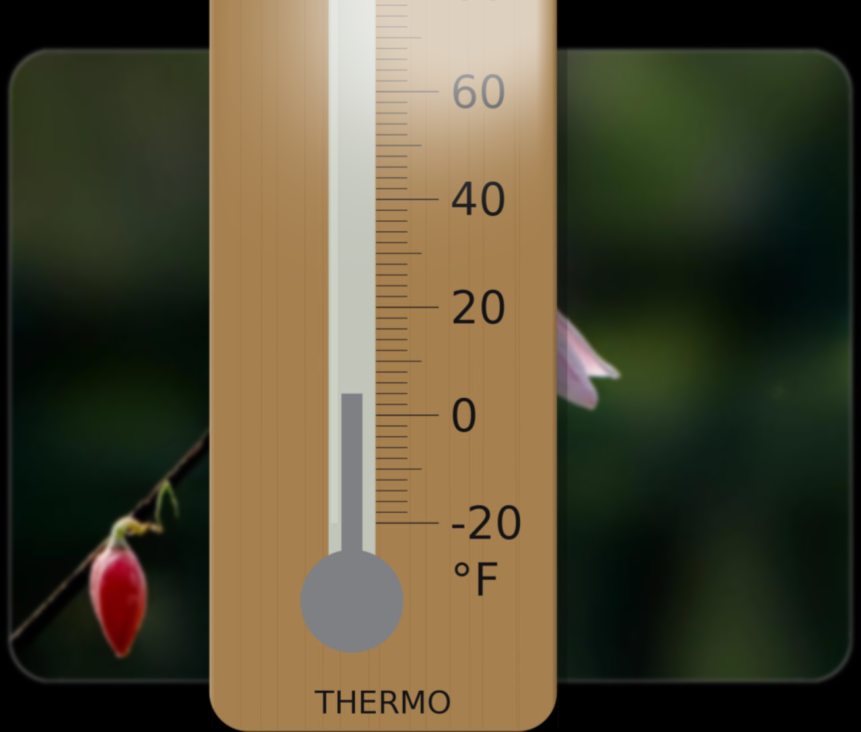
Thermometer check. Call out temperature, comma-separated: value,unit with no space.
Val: 4,°F
